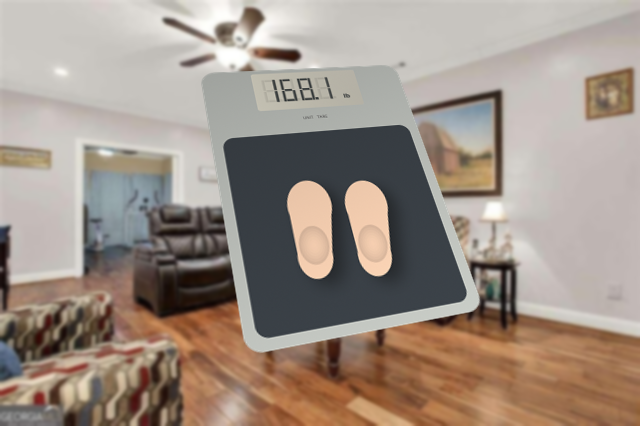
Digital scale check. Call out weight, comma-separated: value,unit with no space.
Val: 168.1,lb
